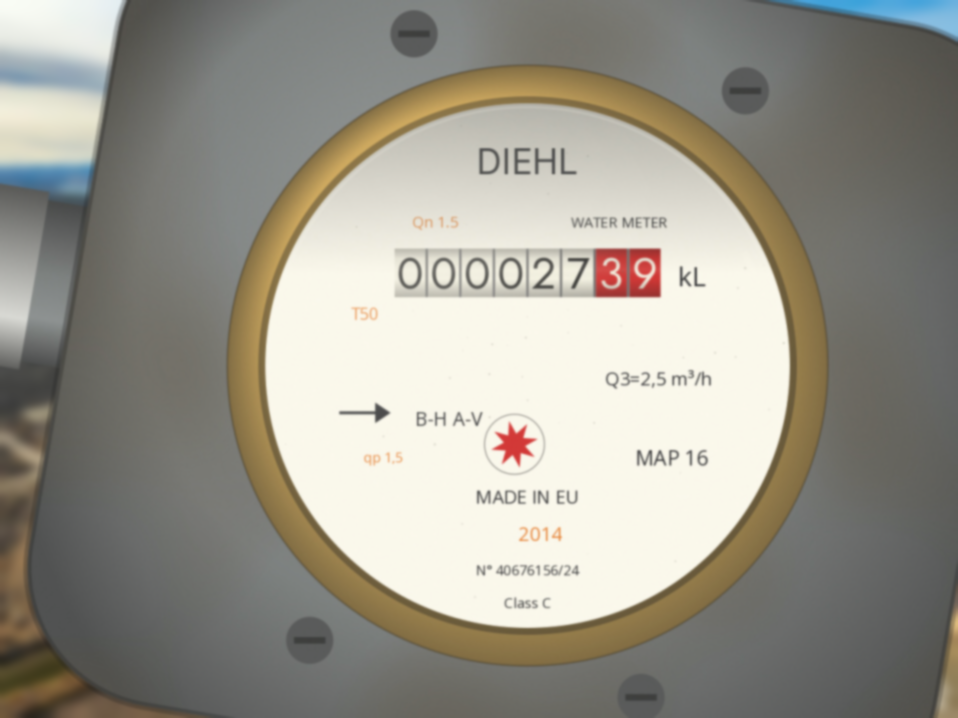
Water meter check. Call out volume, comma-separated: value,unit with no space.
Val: 27.39,kL
